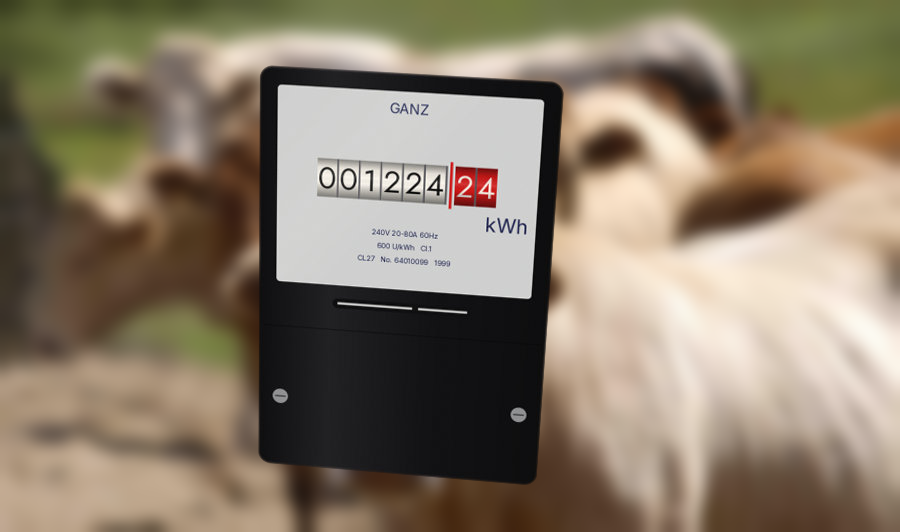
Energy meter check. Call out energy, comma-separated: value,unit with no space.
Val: 1224.24,kWh
